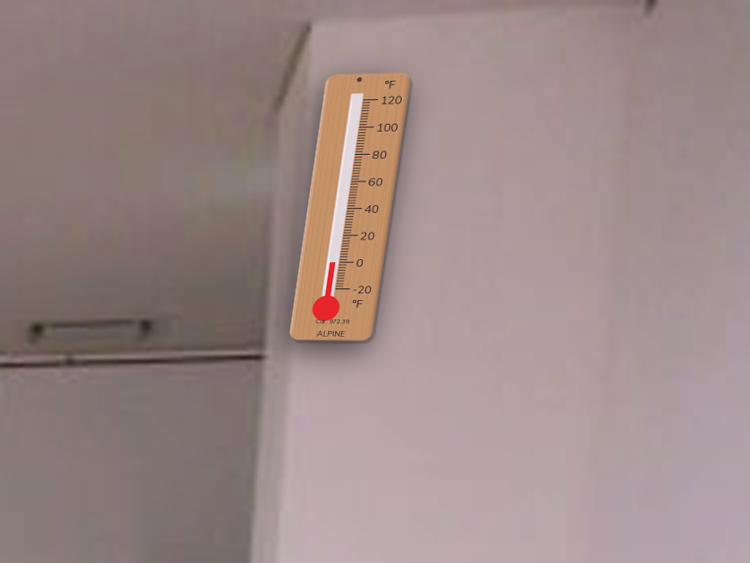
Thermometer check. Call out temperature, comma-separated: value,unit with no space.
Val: 0,°F
